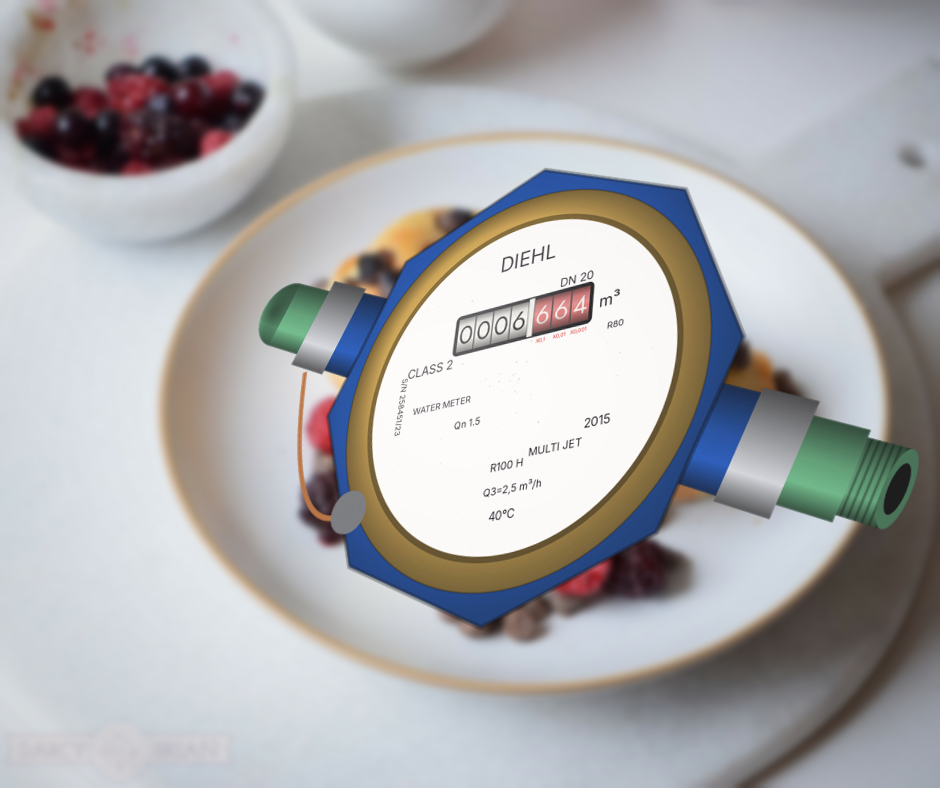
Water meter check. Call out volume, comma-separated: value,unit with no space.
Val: 6.664,m³
